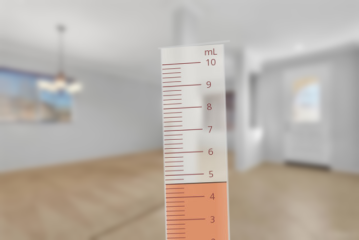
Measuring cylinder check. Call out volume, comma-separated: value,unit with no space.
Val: 4.6,mL
